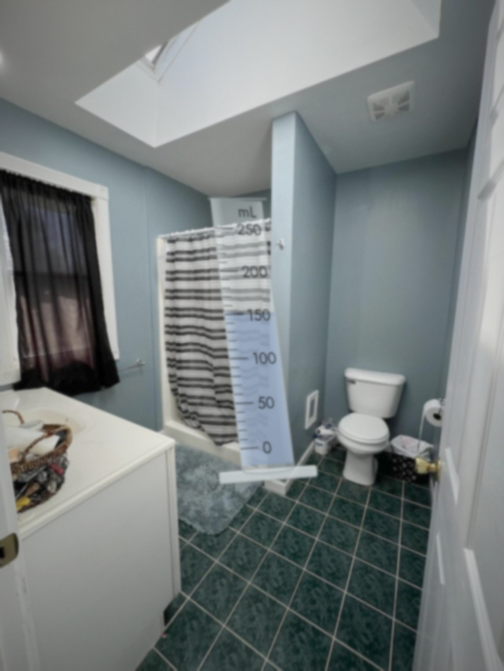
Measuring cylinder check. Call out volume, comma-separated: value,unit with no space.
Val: 150,mL
